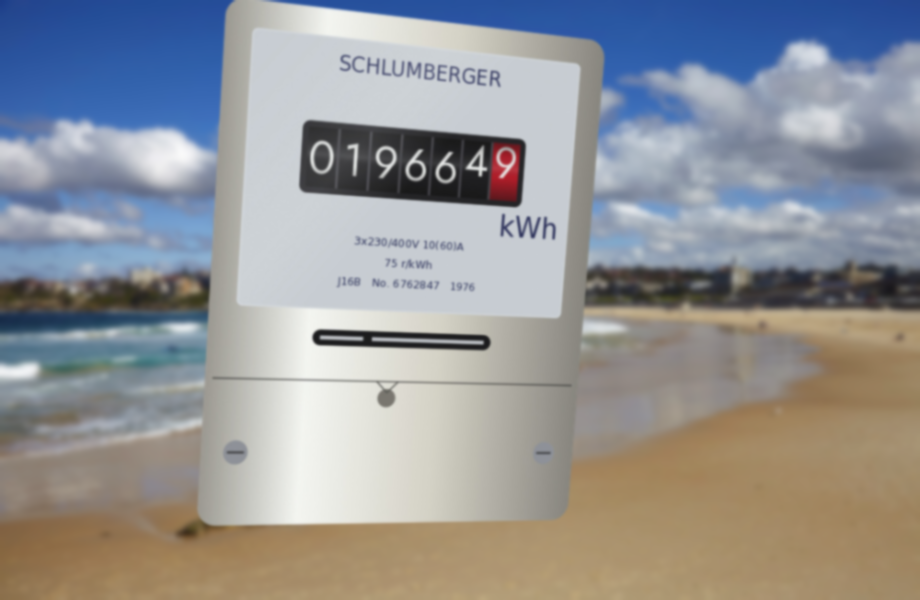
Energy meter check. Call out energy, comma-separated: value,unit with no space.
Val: 19664.9,kWh
